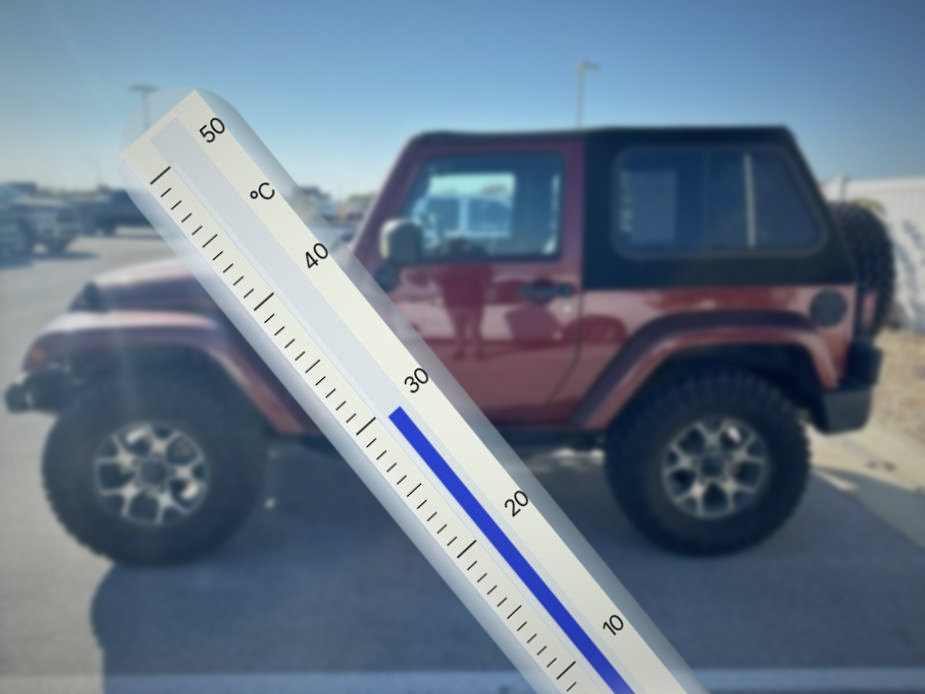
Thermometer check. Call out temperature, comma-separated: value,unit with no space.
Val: 29.5,°C
